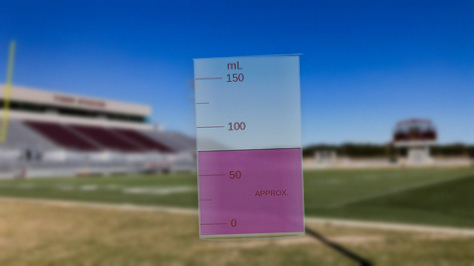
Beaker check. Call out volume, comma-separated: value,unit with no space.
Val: 75,mL
